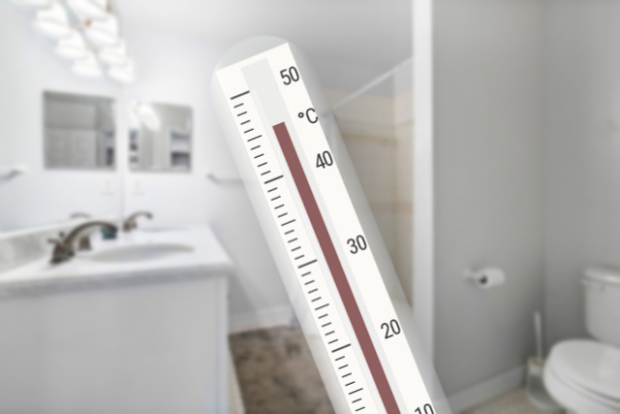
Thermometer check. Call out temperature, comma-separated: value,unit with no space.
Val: 45.5,°C
